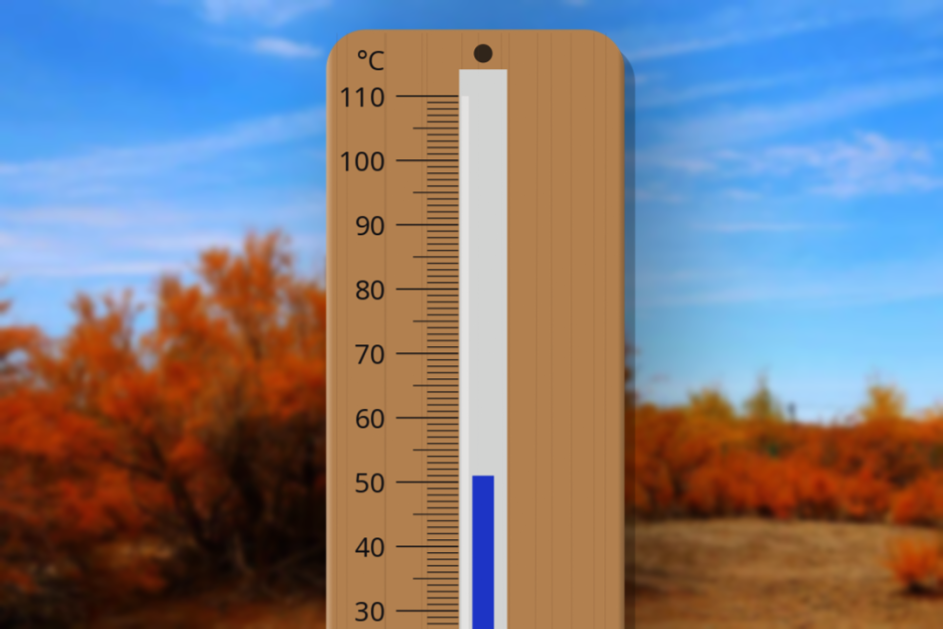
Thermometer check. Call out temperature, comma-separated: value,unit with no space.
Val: 51,°C
